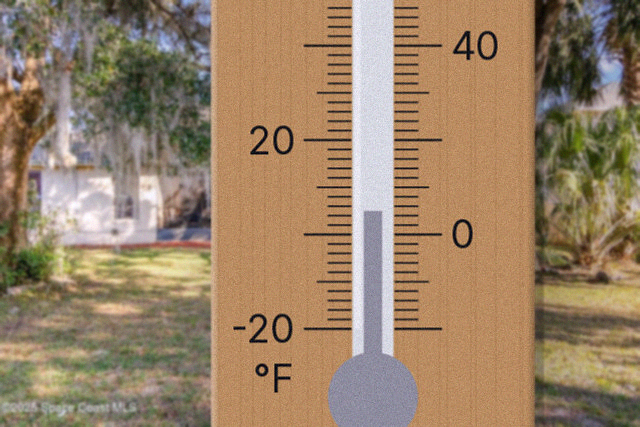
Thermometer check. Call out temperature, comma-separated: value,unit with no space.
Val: 5,°F
